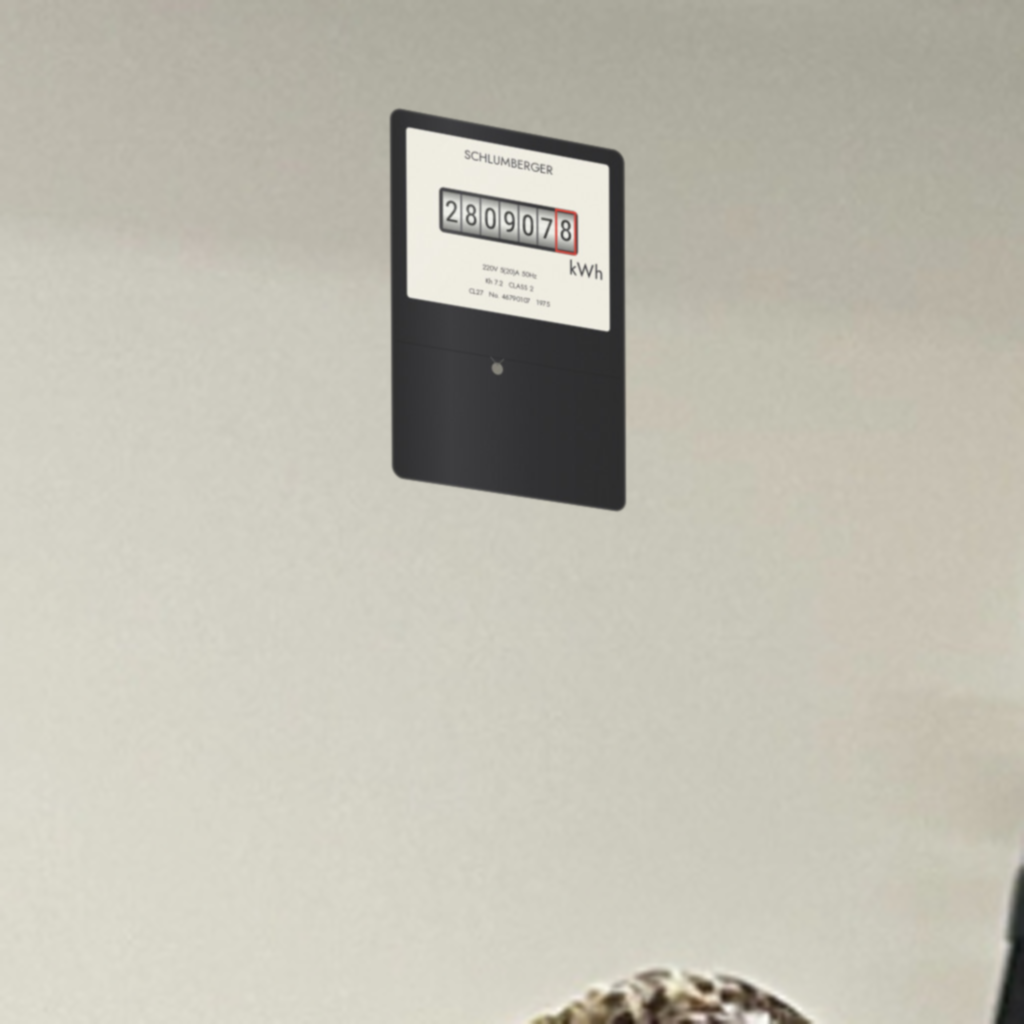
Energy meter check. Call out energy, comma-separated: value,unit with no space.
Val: 280907.8,kWh
